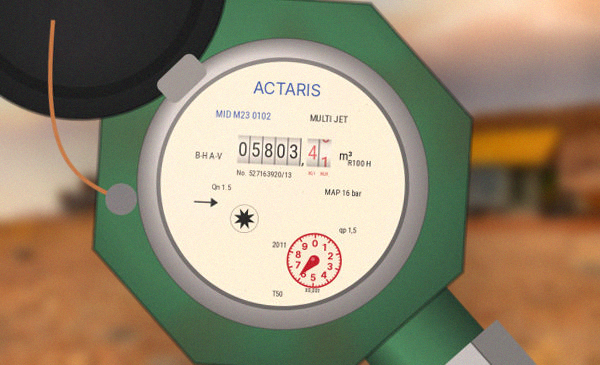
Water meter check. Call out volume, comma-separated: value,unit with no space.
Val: 5803.406,m³
